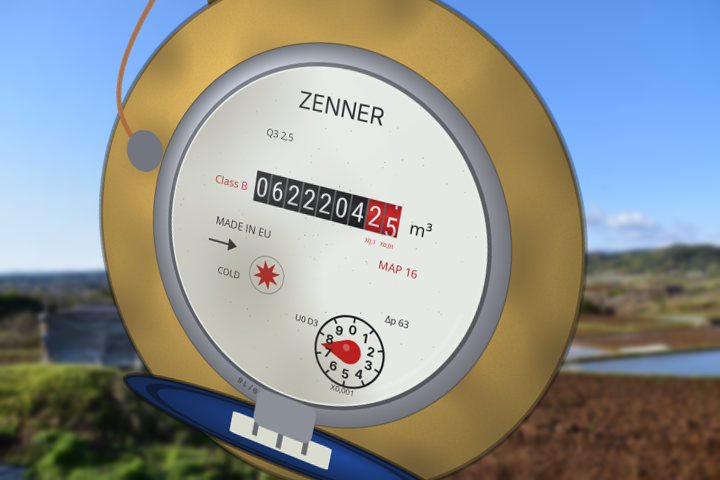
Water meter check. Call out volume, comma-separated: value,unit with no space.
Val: 622204.247,m³
